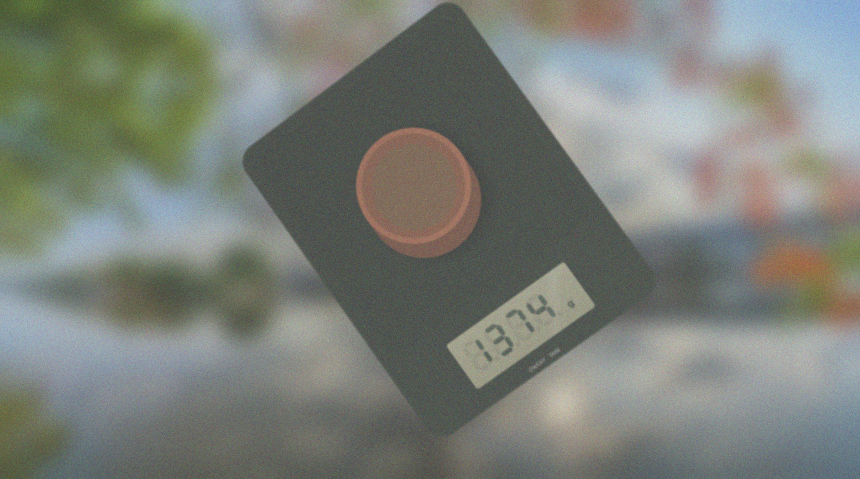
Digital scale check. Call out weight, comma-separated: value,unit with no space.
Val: 1374,g
